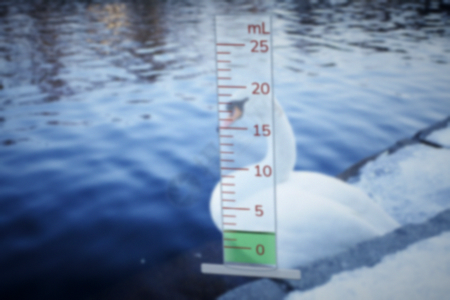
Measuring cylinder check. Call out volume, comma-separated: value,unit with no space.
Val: 2,mL
